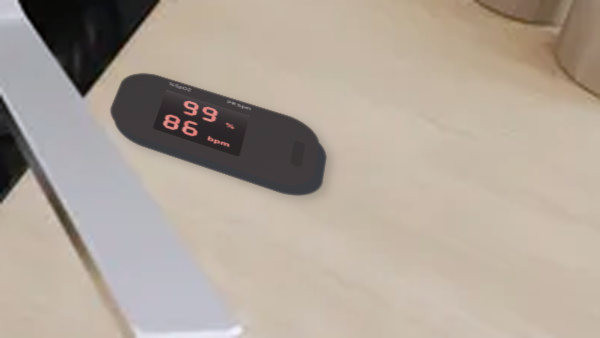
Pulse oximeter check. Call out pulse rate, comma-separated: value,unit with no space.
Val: 86,bpm
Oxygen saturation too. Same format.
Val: 99,%
